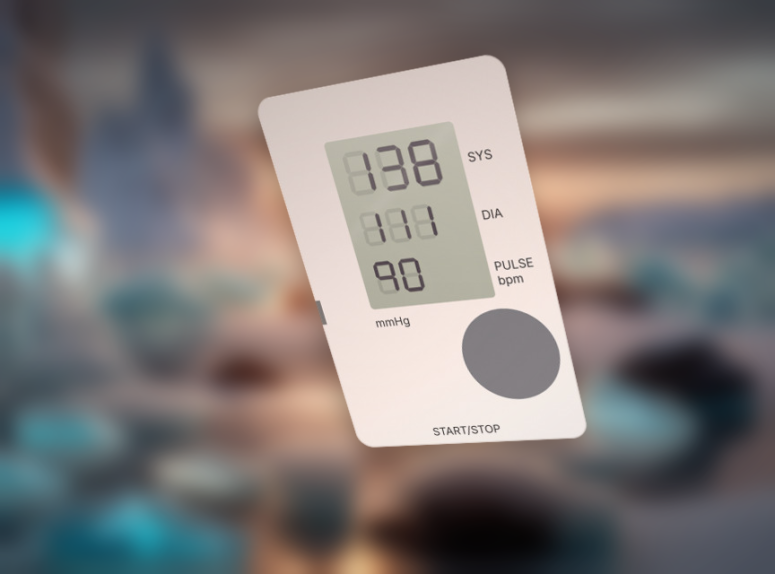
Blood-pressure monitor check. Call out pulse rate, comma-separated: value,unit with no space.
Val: 90,bpm
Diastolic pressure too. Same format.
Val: 111,mmHg
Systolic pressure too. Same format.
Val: 138,mmHg
